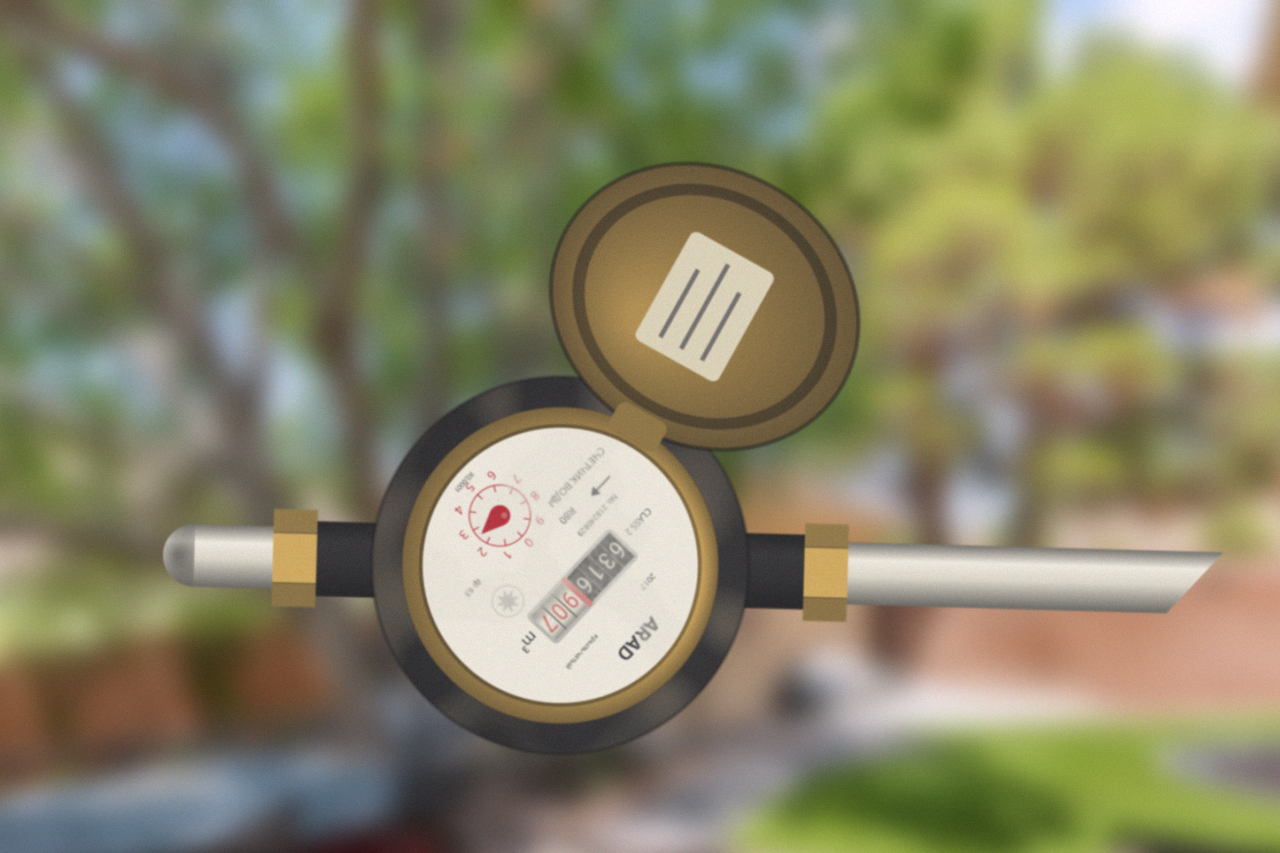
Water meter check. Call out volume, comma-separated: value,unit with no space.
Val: 6316.9072,m³
